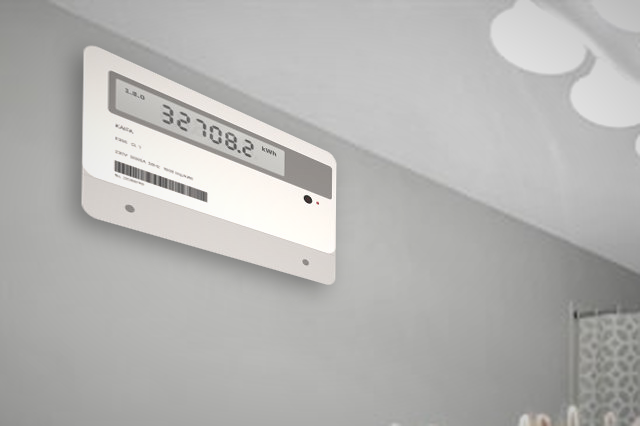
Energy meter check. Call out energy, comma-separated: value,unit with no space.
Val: 32708.2,kWh
